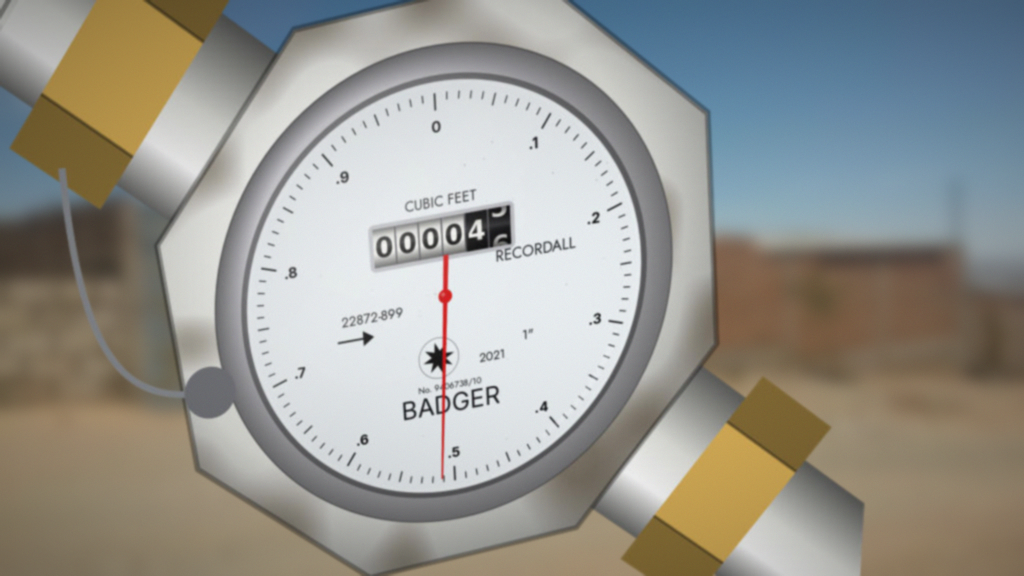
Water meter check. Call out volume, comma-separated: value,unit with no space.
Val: 45.51,ft³
